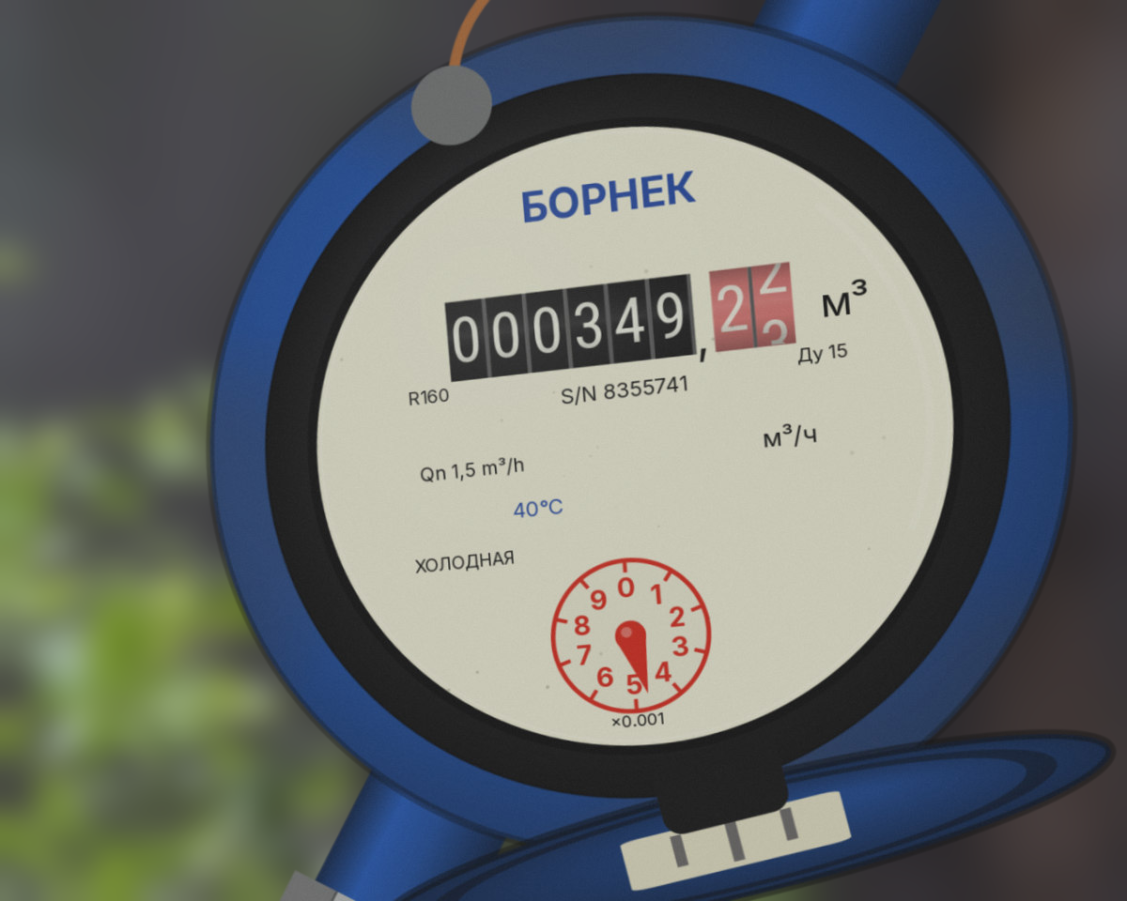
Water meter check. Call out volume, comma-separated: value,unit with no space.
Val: 349.224,m³
